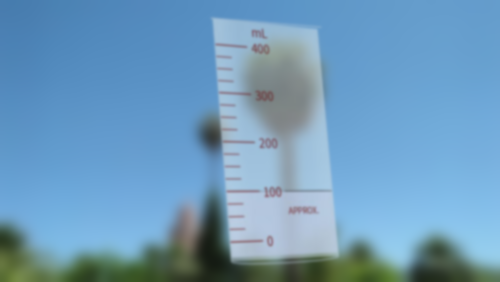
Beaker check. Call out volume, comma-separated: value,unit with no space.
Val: 100,mL
